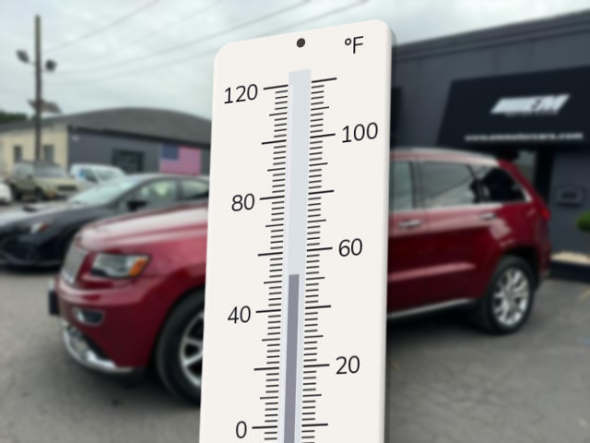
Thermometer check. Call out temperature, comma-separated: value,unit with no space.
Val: 52,°F
